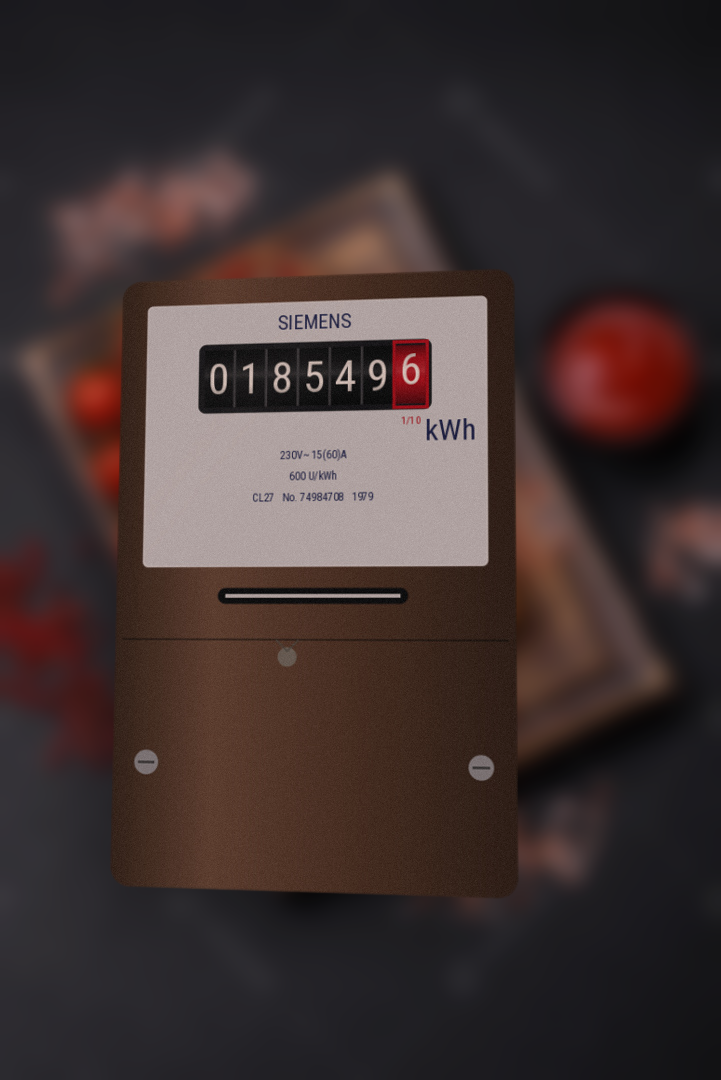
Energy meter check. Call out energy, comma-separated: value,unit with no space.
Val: 18549.6,kWh
